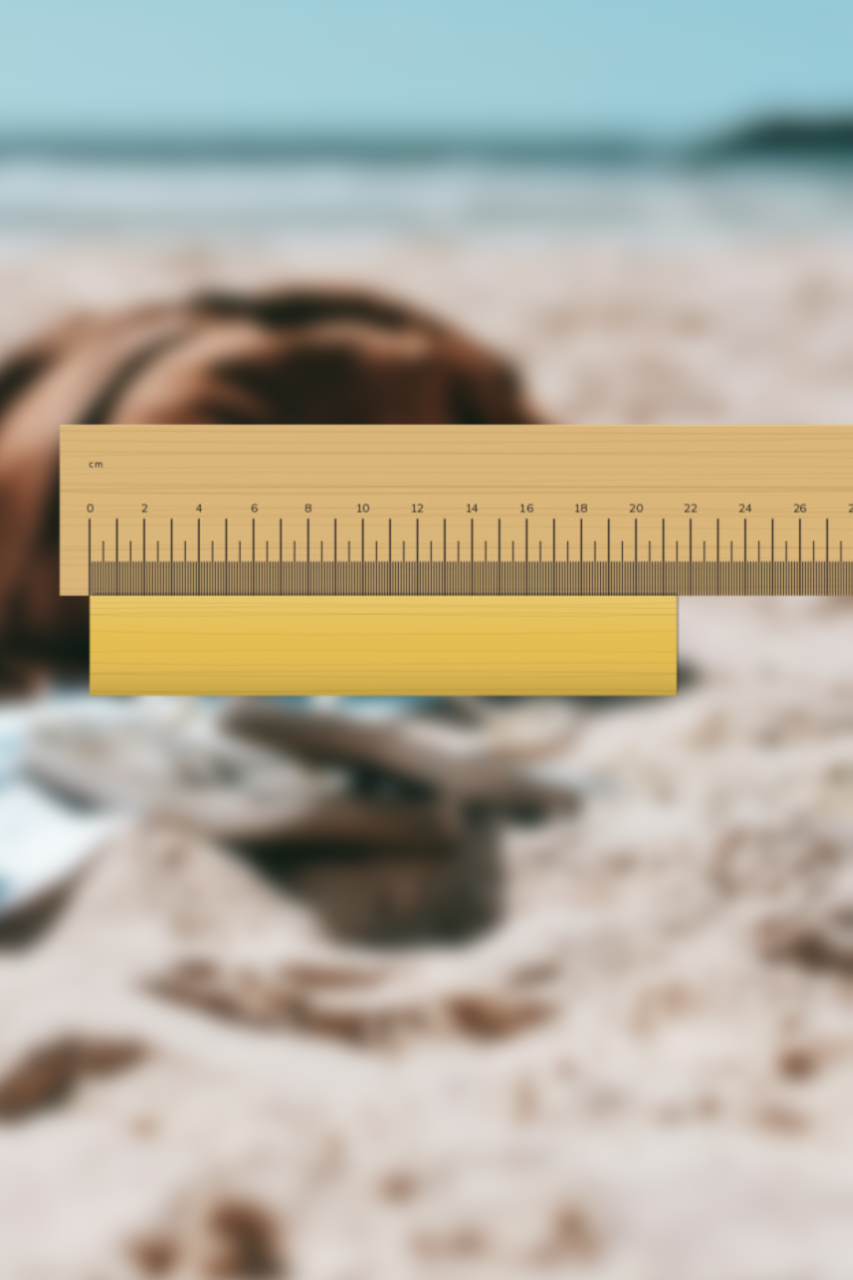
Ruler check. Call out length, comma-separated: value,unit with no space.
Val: 21.5,cm
